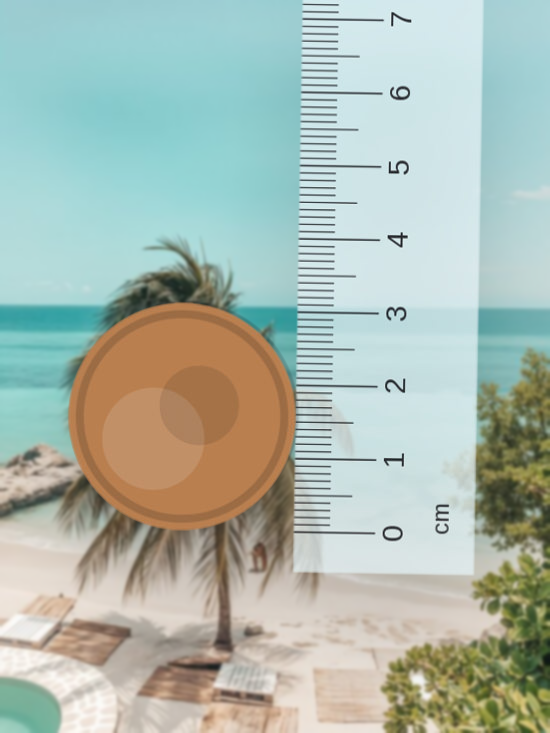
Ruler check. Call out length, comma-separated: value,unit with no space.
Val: 3.1,cm
